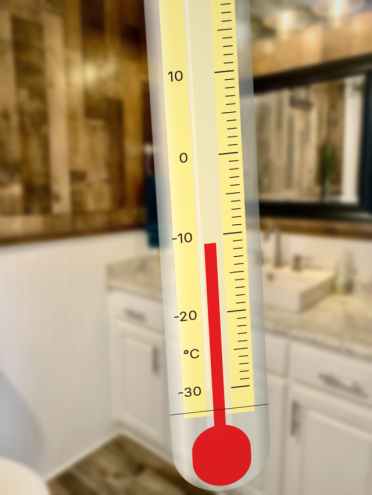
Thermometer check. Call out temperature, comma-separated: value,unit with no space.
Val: -11,°C
